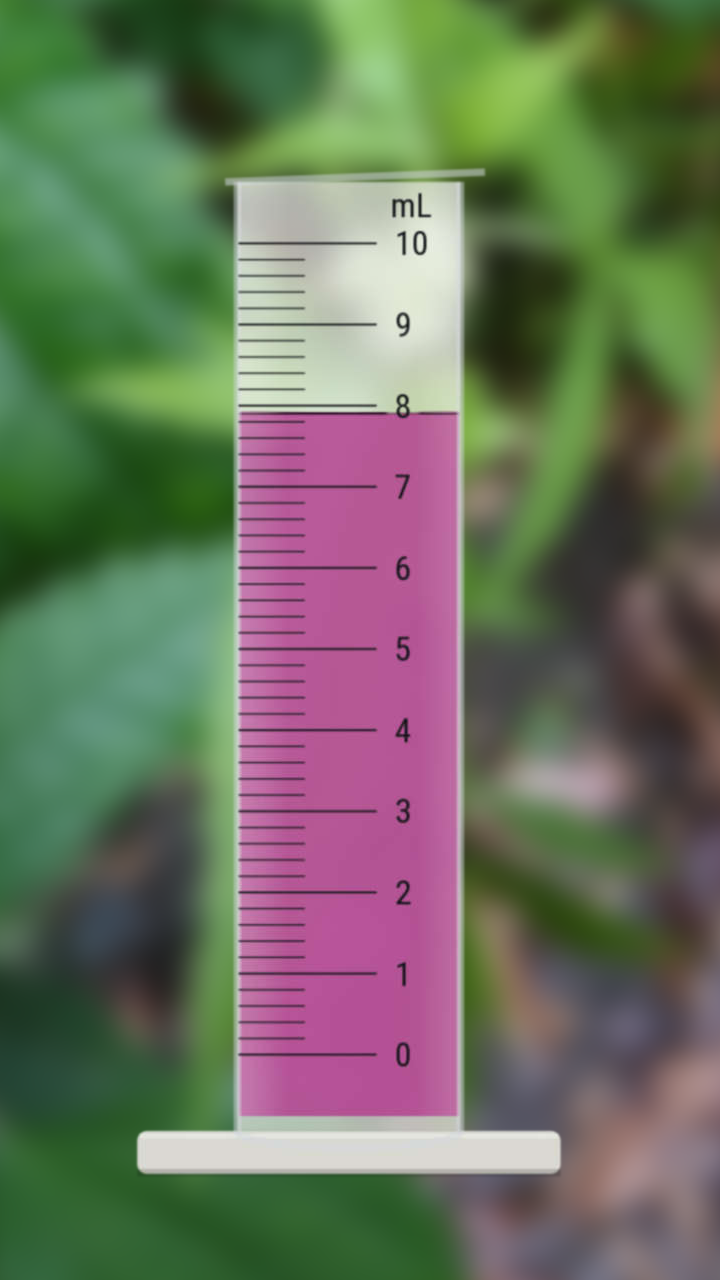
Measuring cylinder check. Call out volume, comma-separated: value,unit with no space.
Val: 7.9,mL
